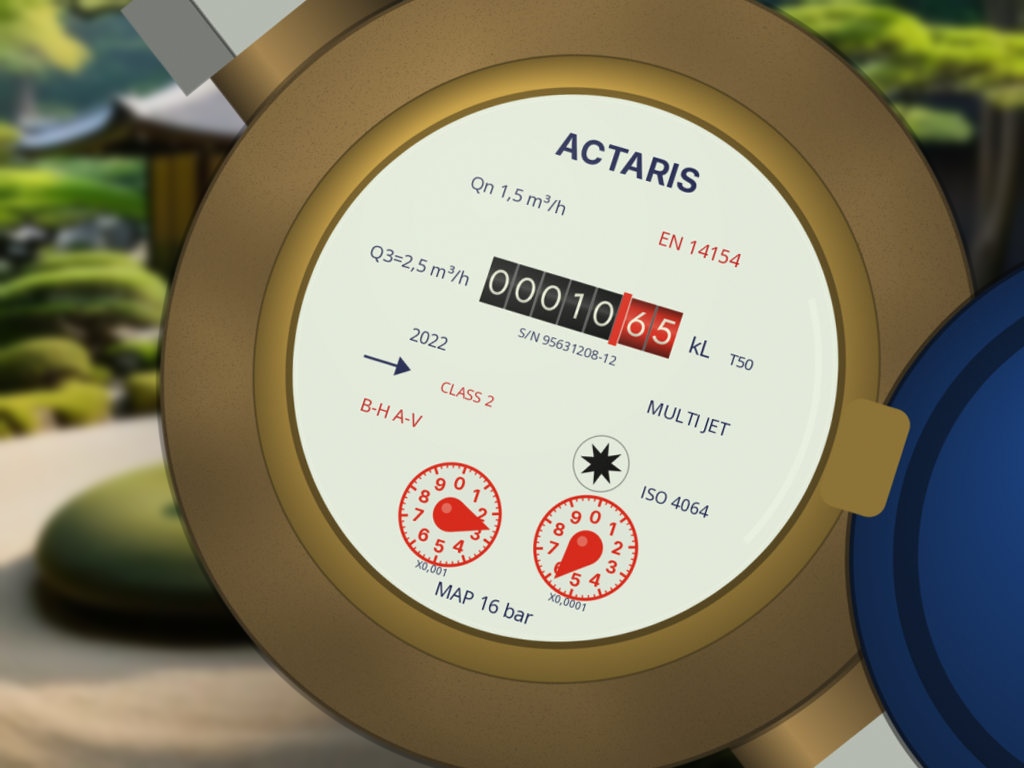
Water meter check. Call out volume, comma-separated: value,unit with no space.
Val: 10.6525,kL
